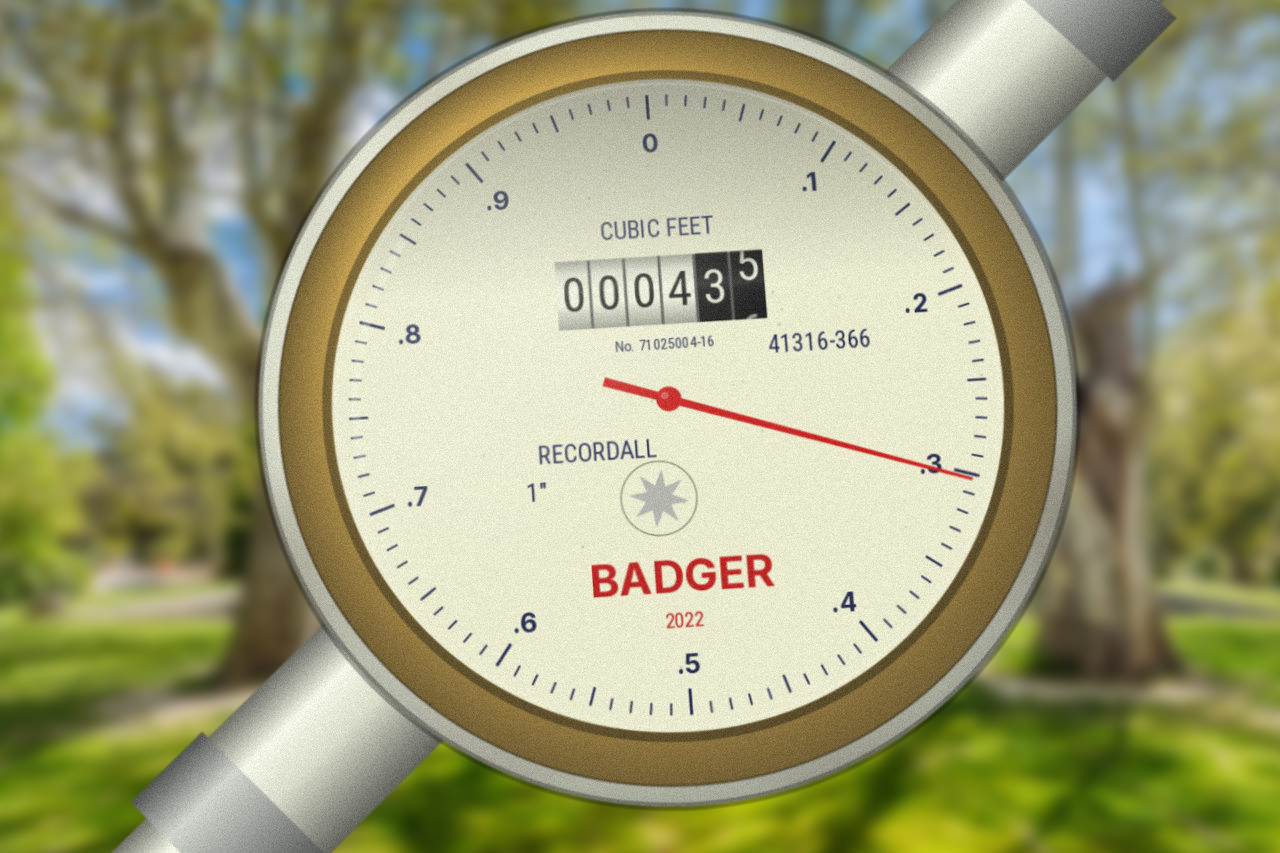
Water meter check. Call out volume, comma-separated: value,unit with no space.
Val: 435.30,ft³
